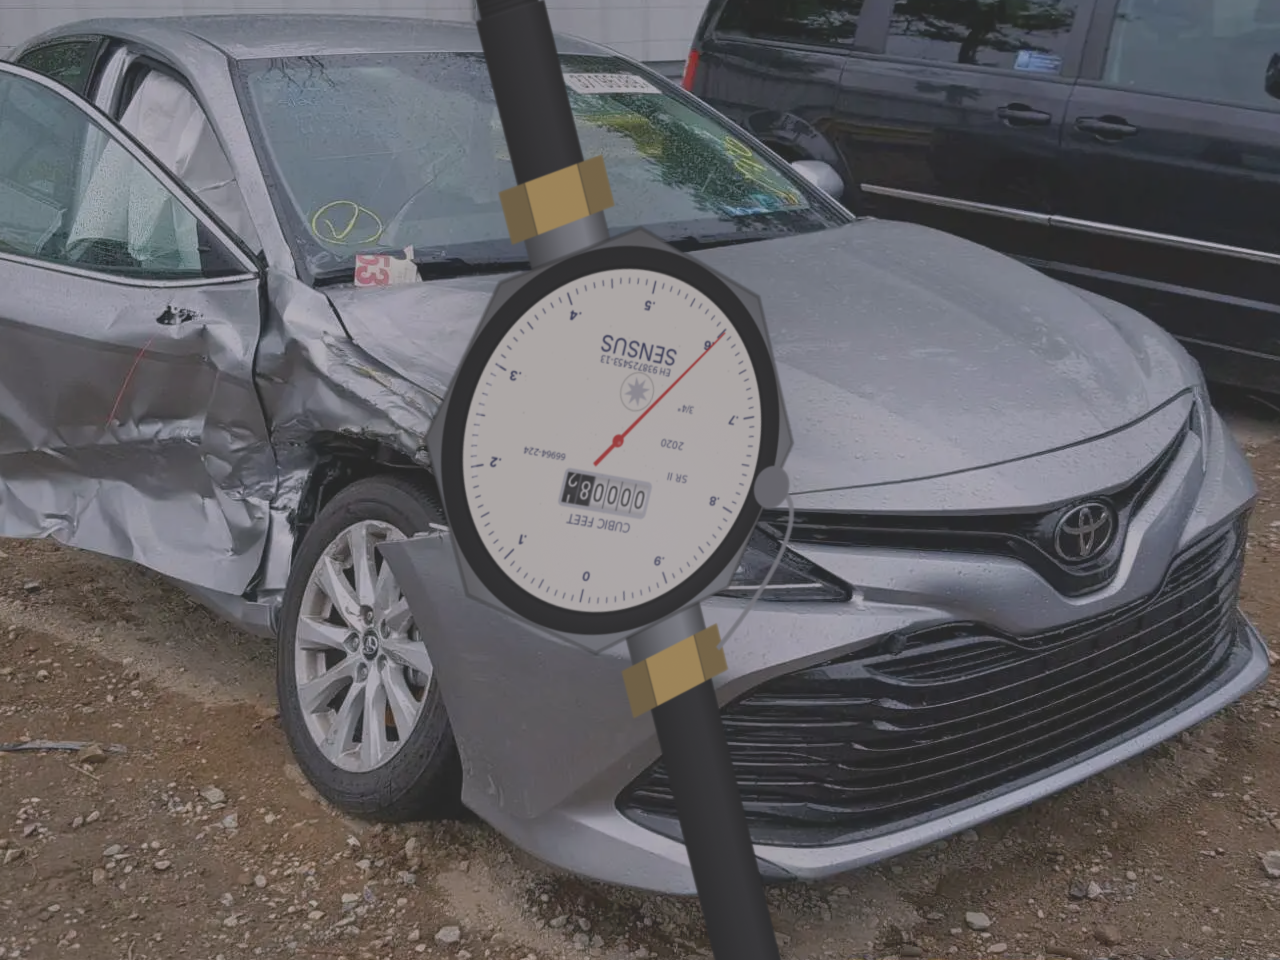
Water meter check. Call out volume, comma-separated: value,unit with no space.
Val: 81.60,ft³
